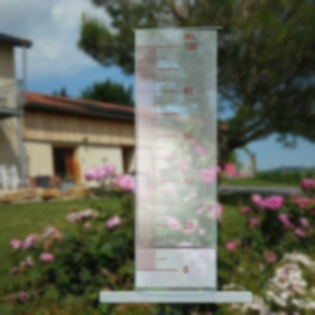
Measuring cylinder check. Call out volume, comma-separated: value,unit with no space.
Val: 10,mL
